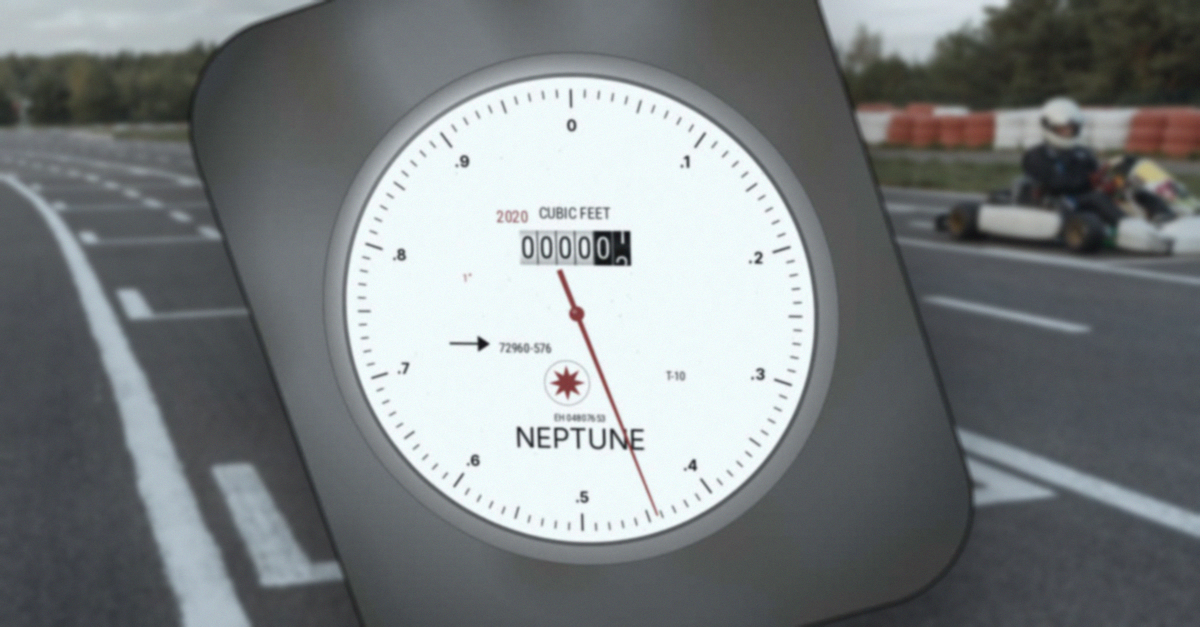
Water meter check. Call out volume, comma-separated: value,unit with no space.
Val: 1.44,ft³
